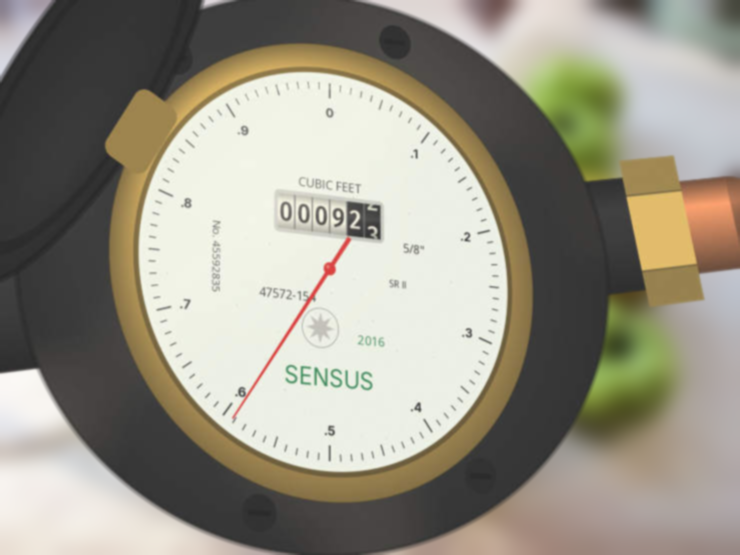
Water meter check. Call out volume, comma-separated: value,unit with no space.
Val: 922.59,ft³
